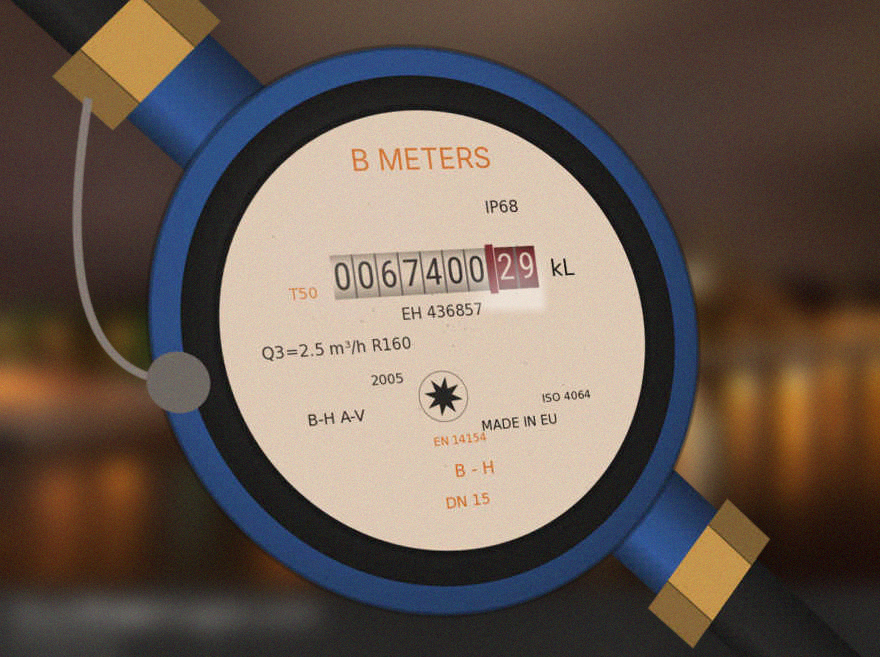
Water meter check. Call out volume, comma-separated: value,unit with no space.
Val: 67400.29,kL
